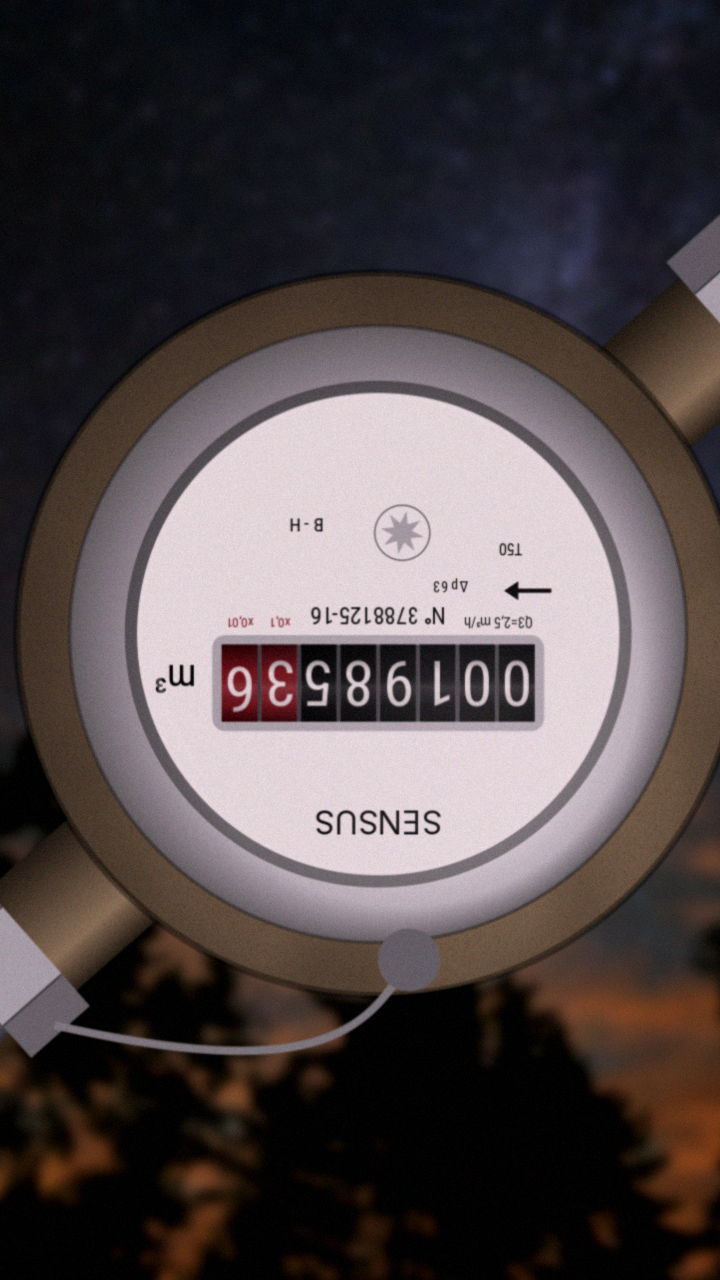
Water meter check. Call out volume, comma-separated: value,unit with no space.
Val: 1985.36,m³
